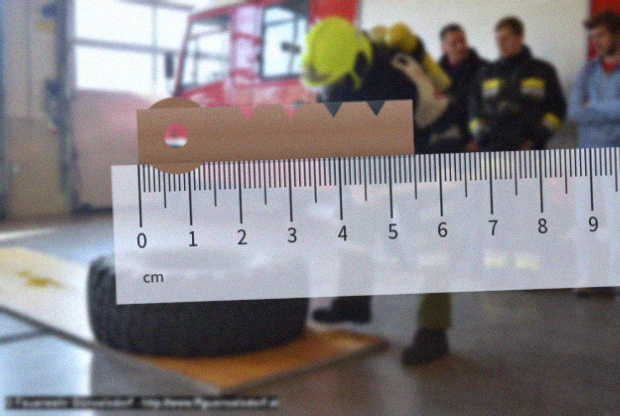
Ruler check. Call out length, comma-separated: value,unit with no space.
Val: 5.5,cm
